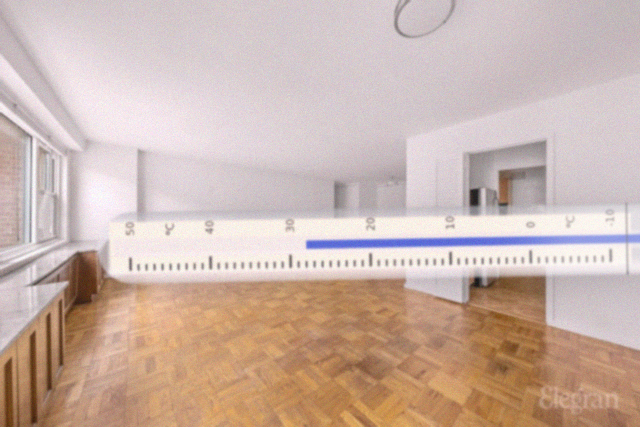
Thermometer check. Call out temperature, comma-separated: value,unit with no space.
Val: 28,°C
